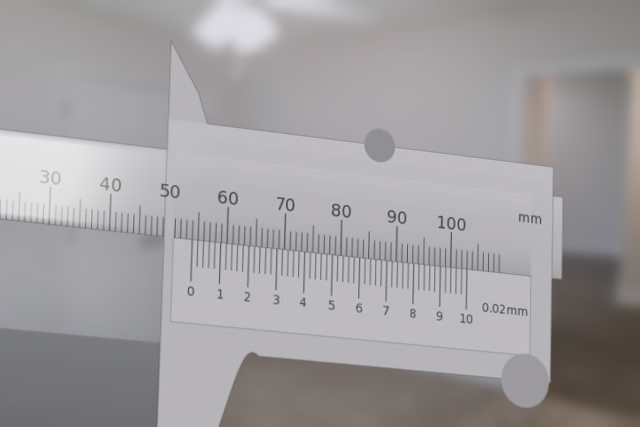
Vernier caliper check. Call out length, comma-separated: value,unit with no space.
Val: 54.0,mm
